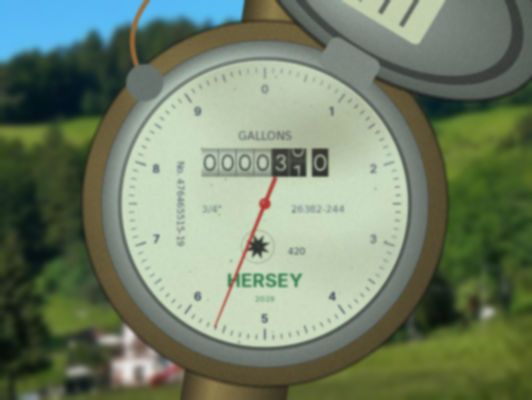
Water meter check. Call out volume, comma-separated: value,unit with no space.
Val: 305.6,gal
